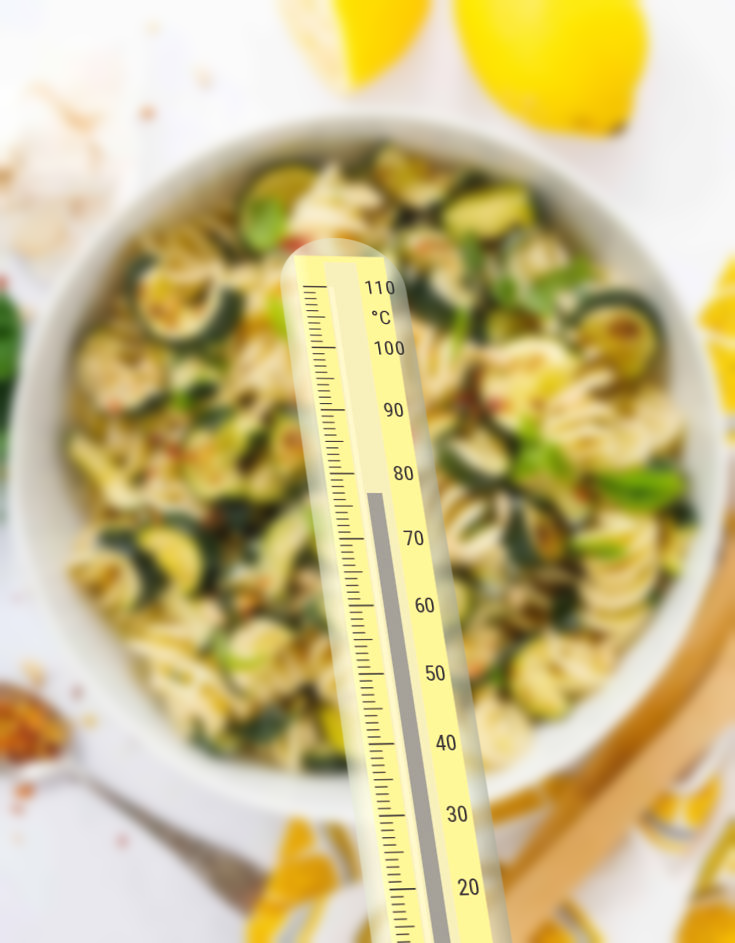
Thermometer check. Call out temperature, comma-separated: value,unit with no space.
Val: 77,°C
